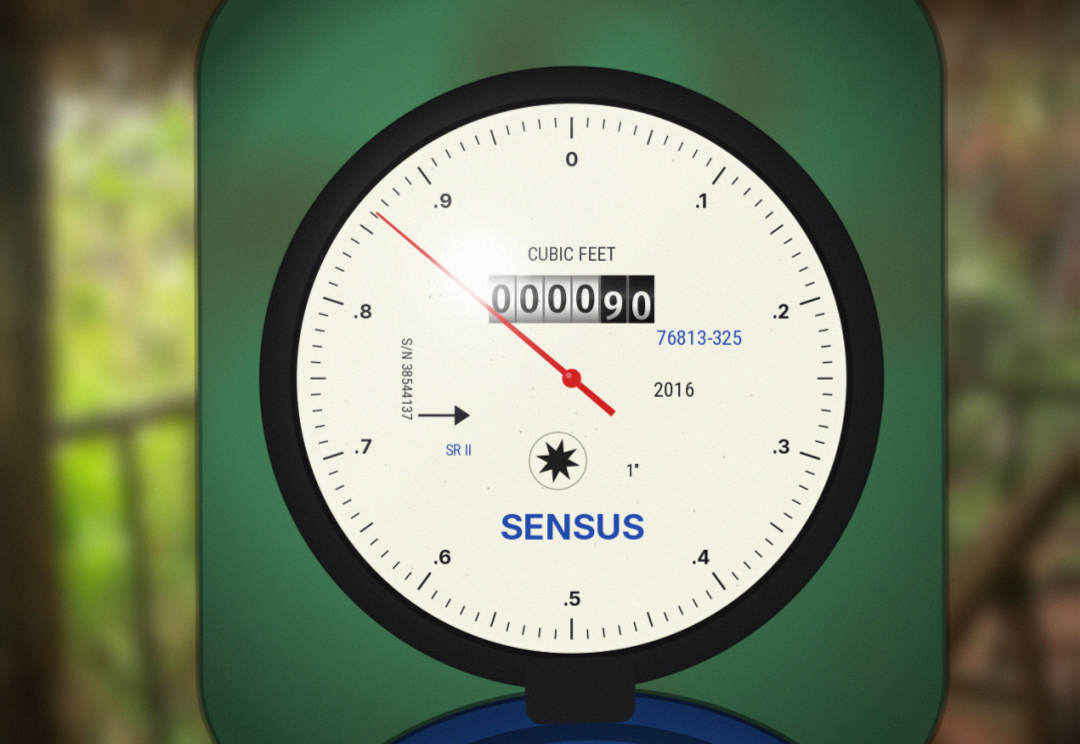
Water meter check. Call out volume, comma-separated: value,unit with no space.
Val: 89.86,ft³
